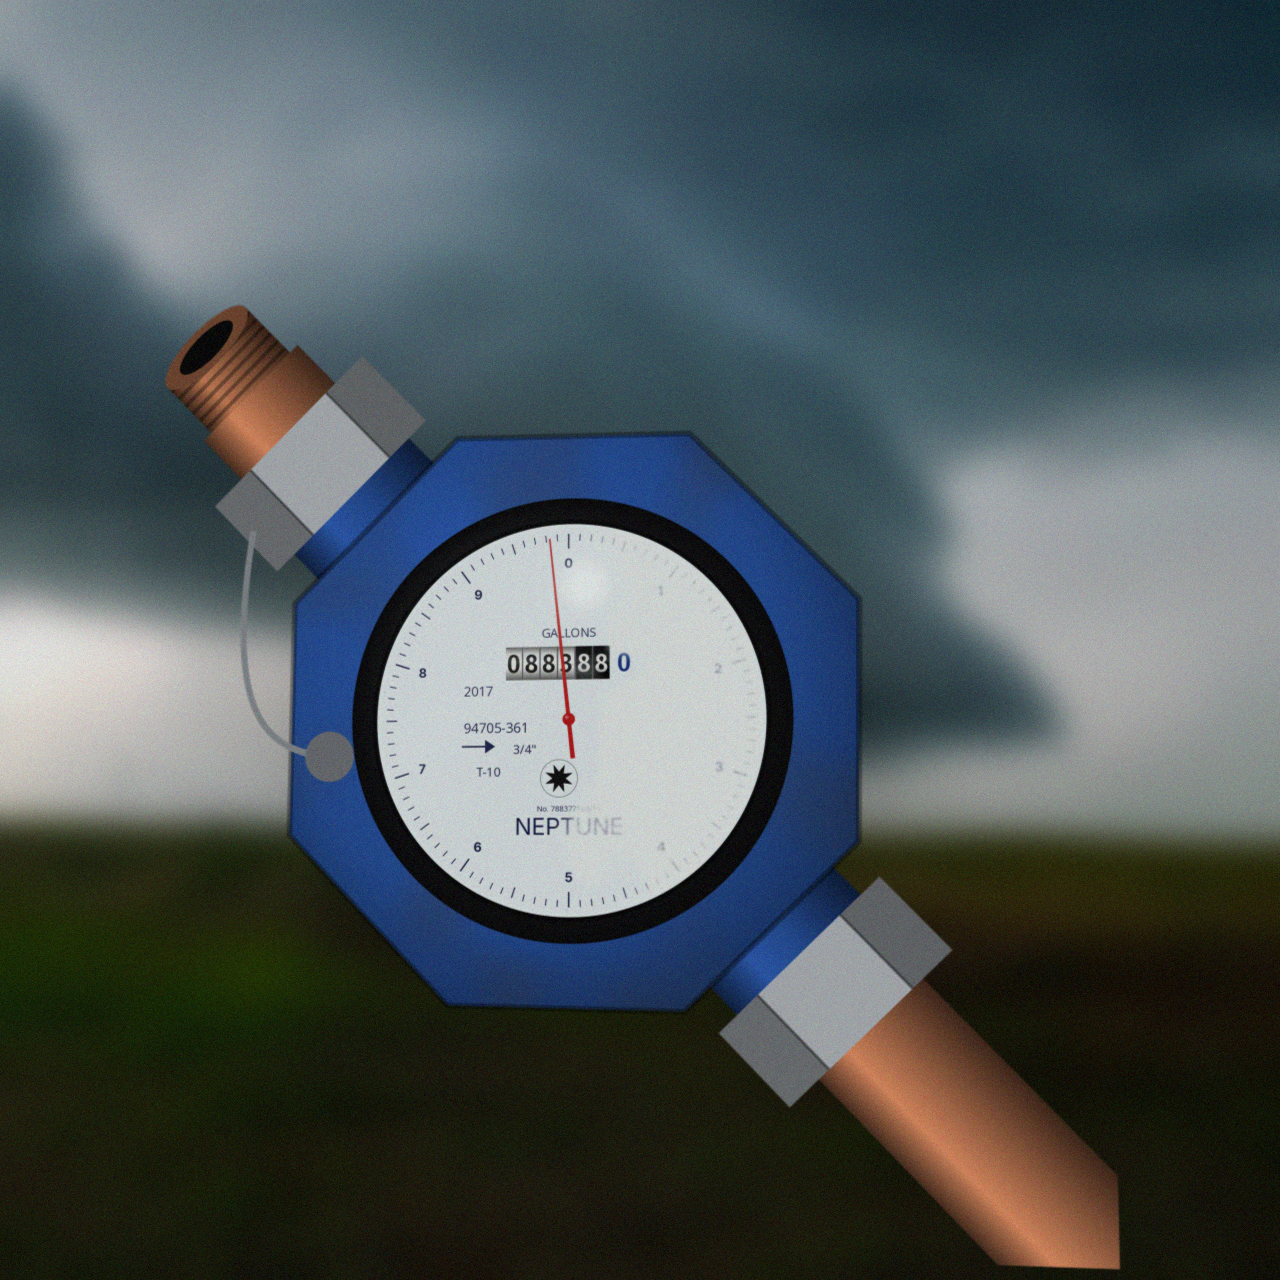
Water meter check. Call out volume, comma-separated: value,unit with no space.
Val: 883879.8,gal
